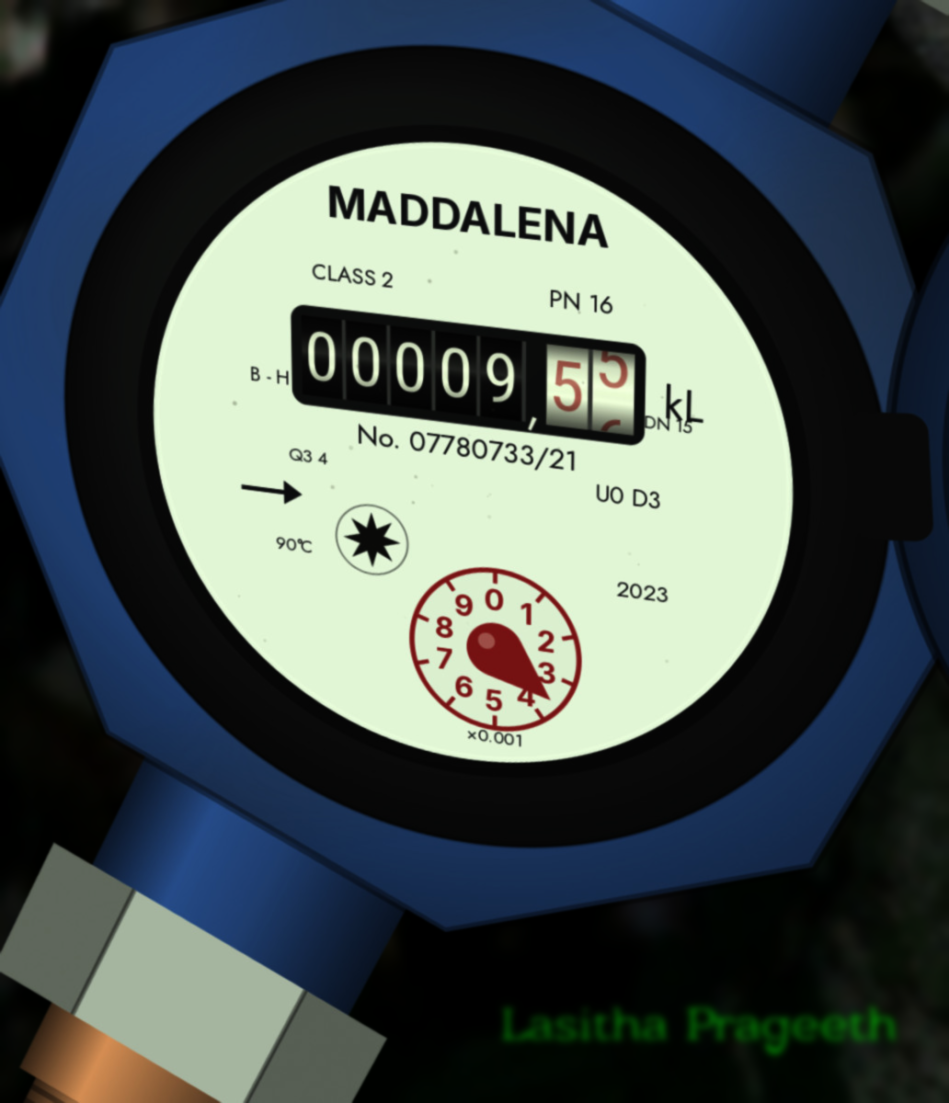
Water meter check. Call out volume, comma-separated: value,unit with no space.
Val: 9.553,kL
